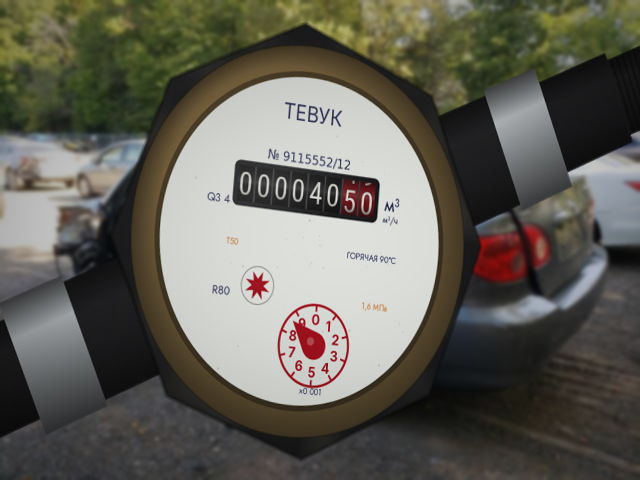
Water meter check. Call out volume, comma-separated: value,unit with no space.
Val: 40.498,m³
